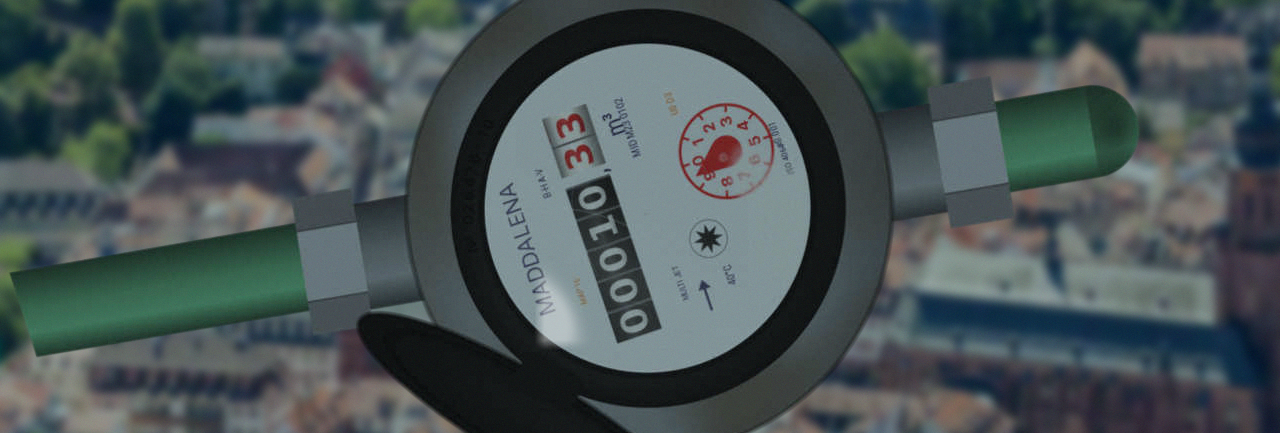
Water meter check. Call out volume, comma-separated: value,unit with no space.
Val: 10.329,m³
